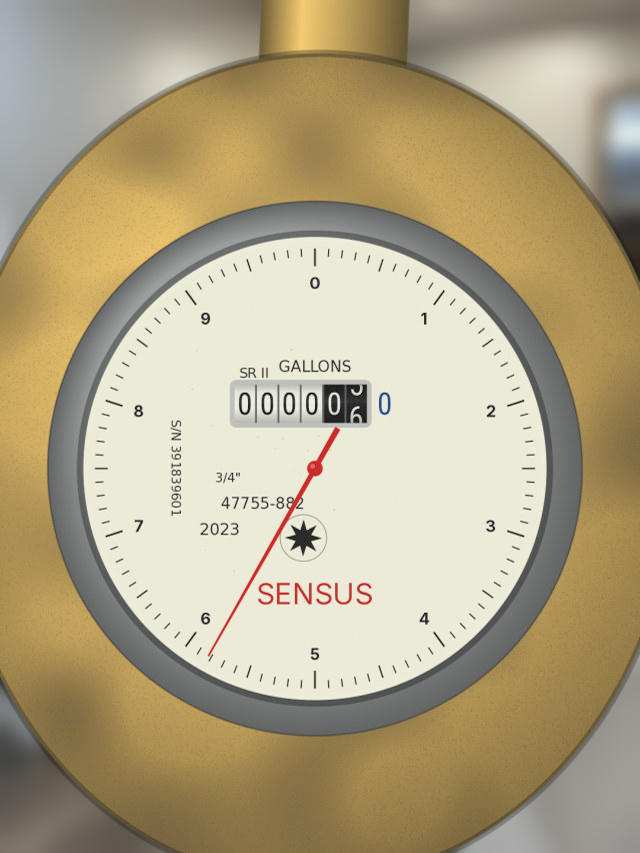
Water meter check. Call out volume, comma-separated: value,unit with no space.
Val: 55.8,gal
